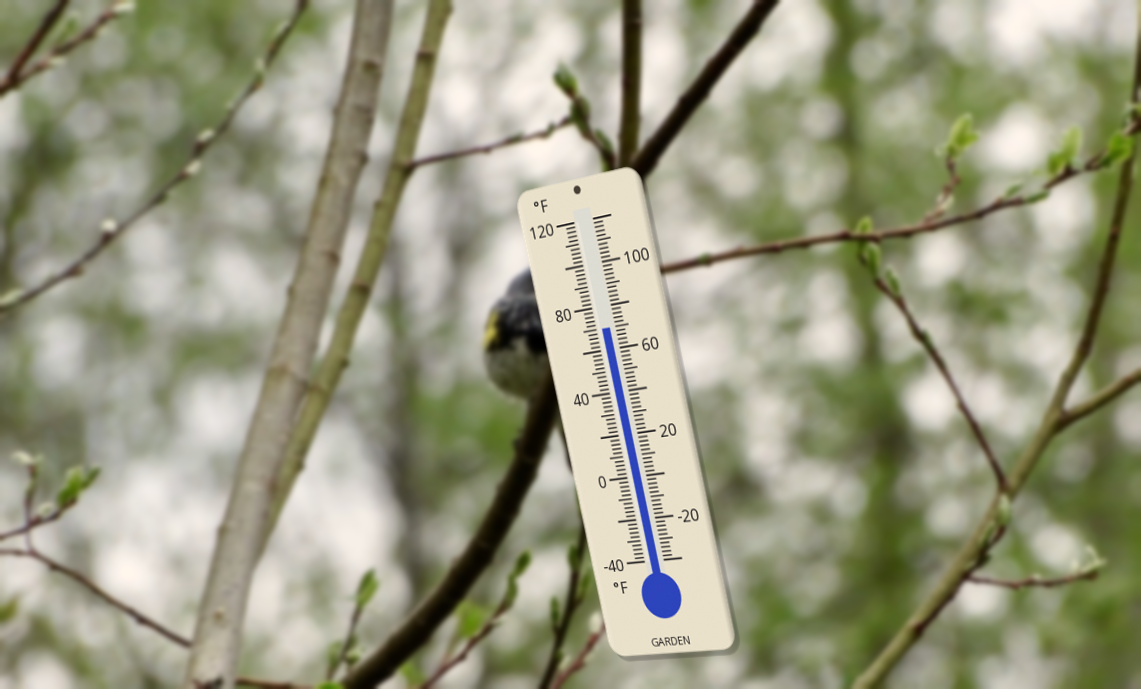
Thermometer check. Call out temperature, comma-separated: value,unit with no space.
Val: 70,°F
